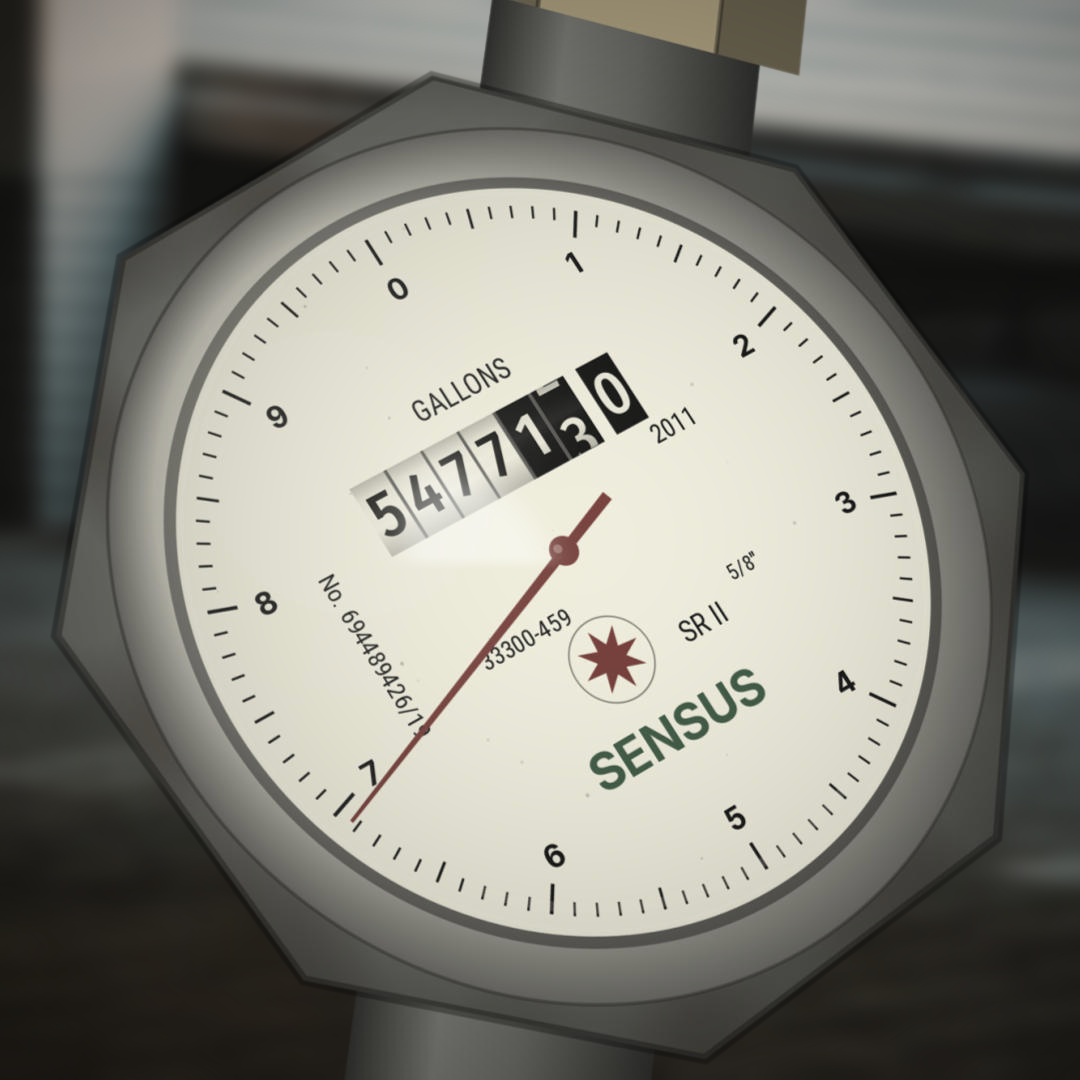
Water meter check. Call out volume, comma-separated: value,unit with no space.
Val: 5477126.9,gal
